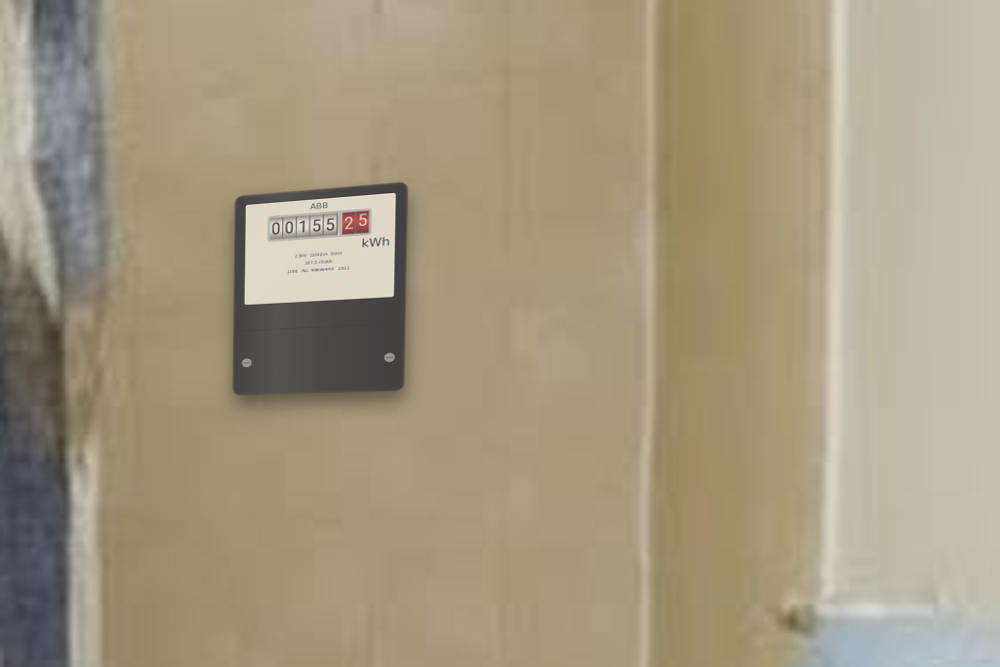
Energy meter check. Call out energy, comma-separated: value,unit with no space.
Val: 155.25,kWh
